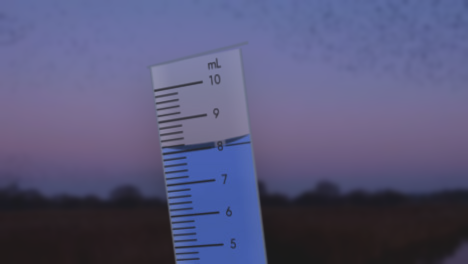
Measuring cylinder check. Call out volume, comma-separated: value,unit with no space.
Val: 8,mL
